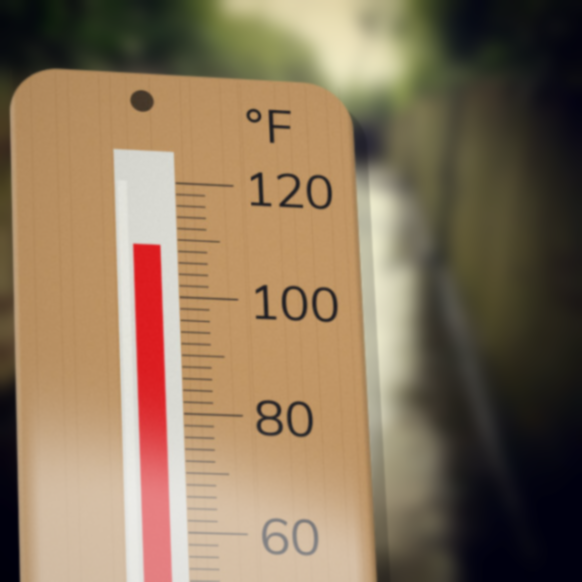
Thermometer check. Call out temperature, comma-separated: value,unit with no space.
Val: 109,°F
